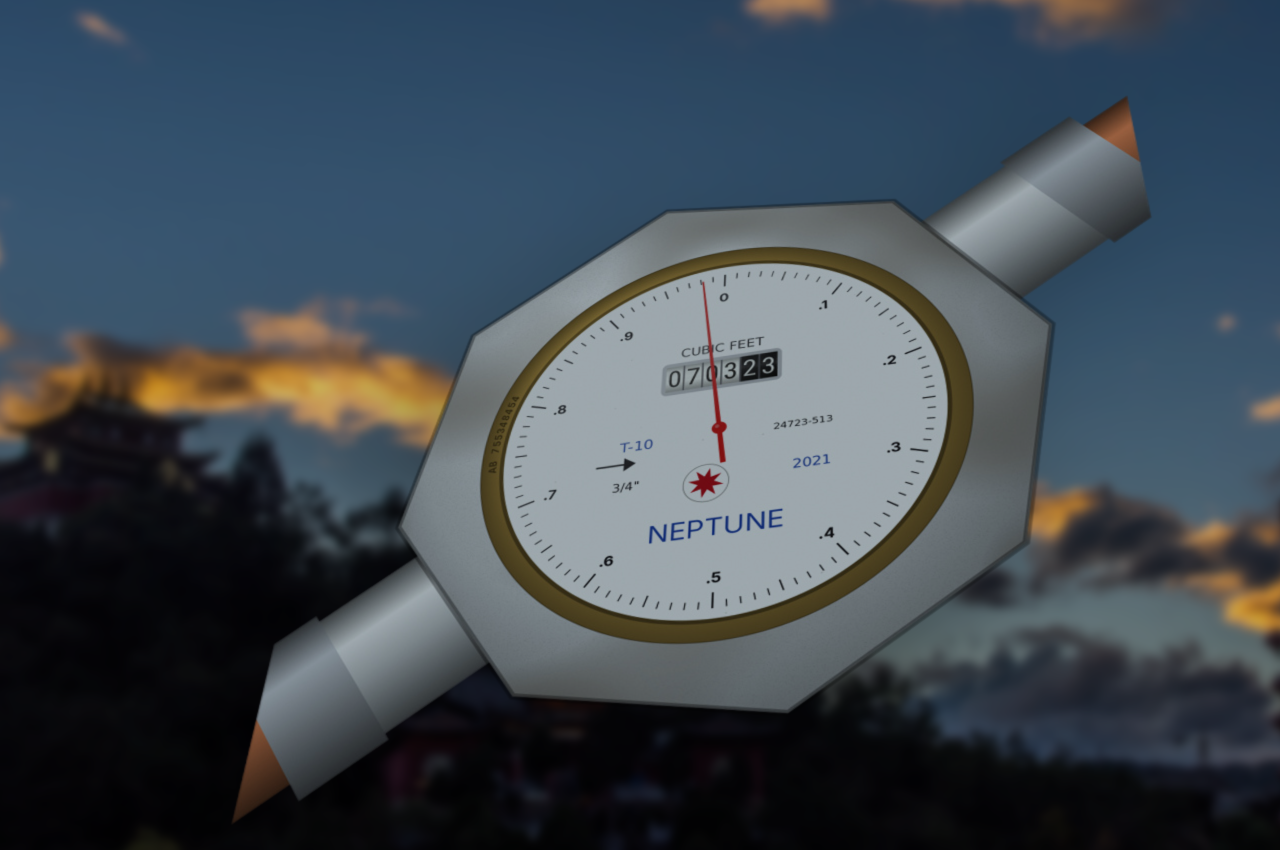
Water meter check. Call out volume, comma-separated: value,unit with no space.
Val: 70322.98,ft³
